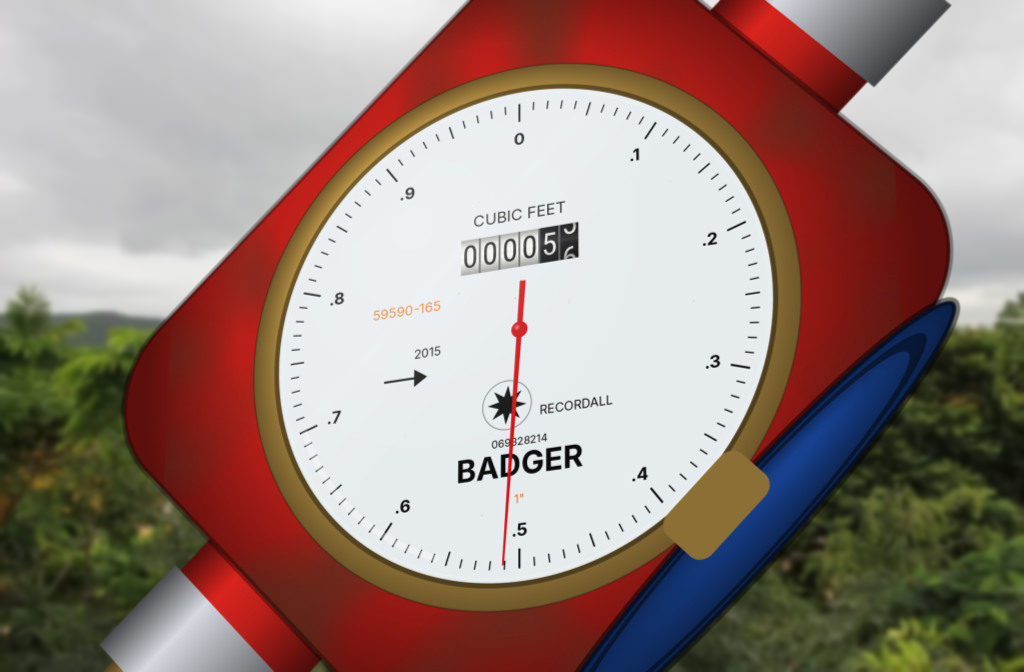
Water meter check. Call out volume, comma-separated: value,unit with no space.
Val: 55.51,ft³
